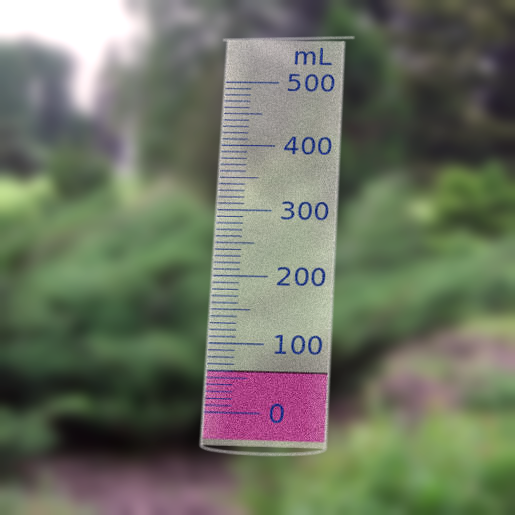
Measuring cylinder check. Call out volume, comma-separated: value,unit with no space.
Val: 60,mL
